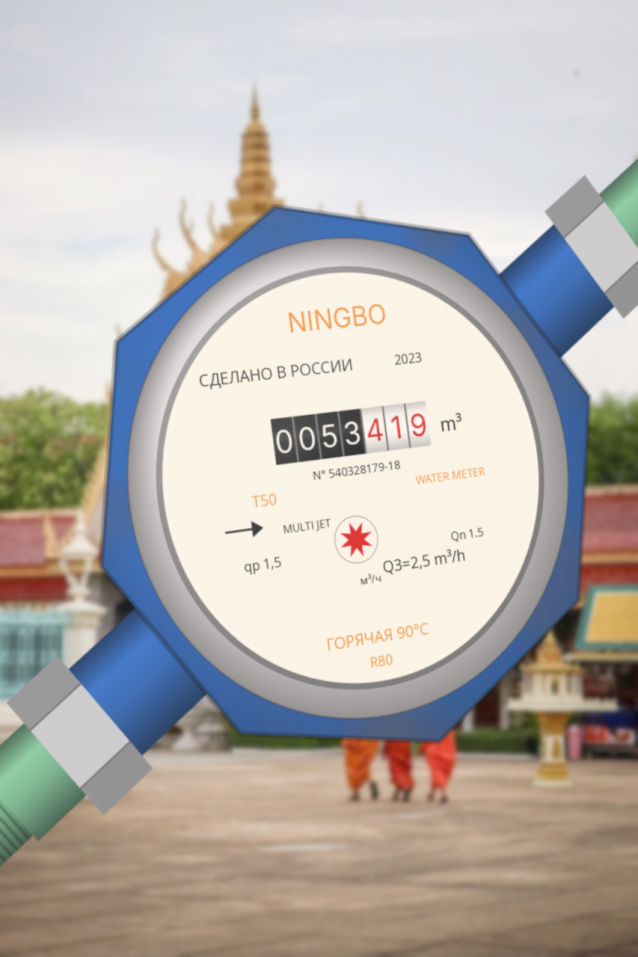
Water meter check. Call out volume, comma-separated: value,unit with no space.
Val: 53.419,m³
